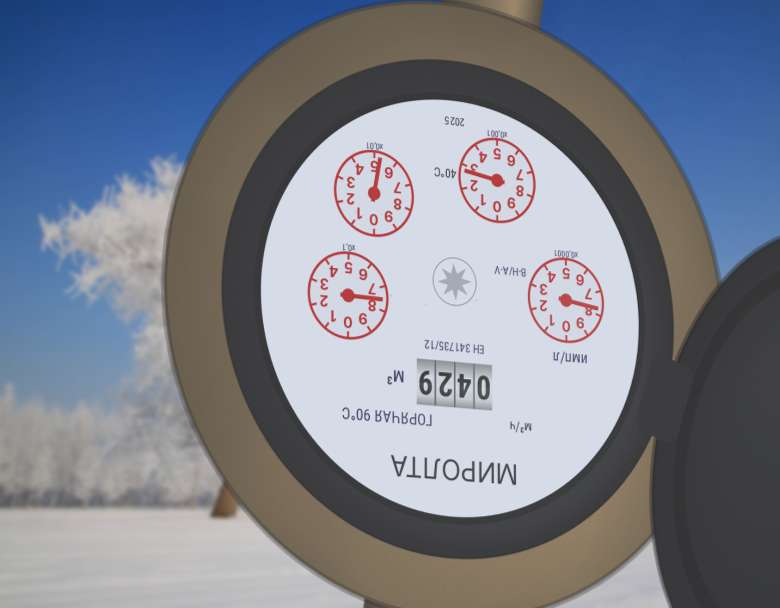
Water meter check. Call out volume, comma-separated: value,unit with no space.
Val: 429.7527,m³
